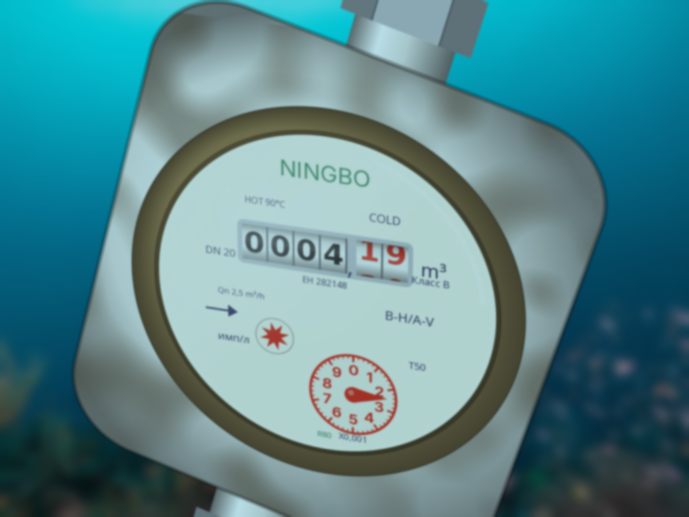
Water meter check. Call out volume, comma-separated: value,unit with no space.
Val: 4.192,m³
